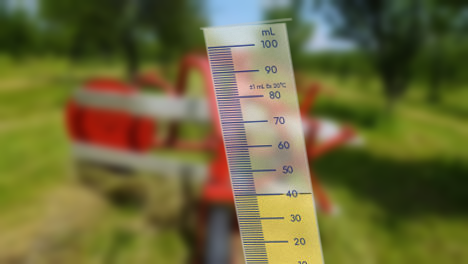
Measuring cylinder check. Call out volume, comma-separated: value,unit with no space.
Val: 40,mL
